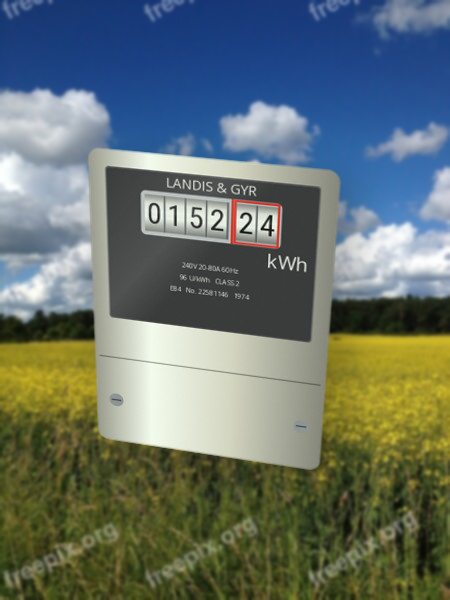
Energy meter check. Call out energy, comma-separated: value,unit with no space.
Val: 152.24,kWh
